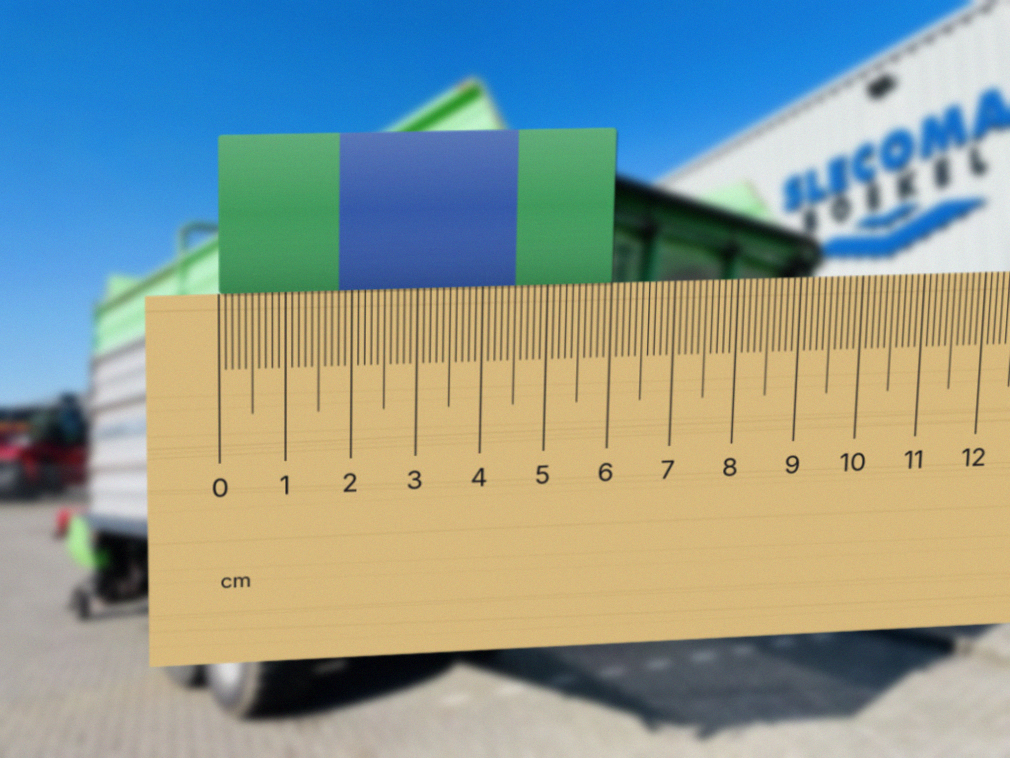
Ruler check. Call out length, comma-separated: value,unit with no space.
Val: 6,cm
